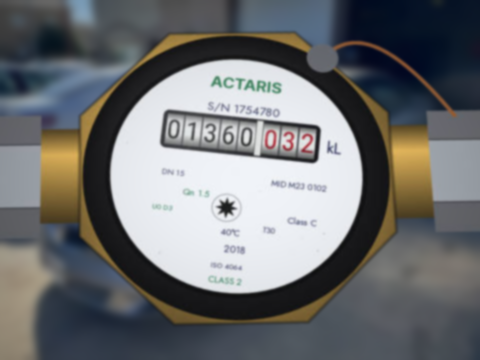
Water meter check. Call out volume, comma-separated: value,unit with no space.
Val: 1360.032,kL
